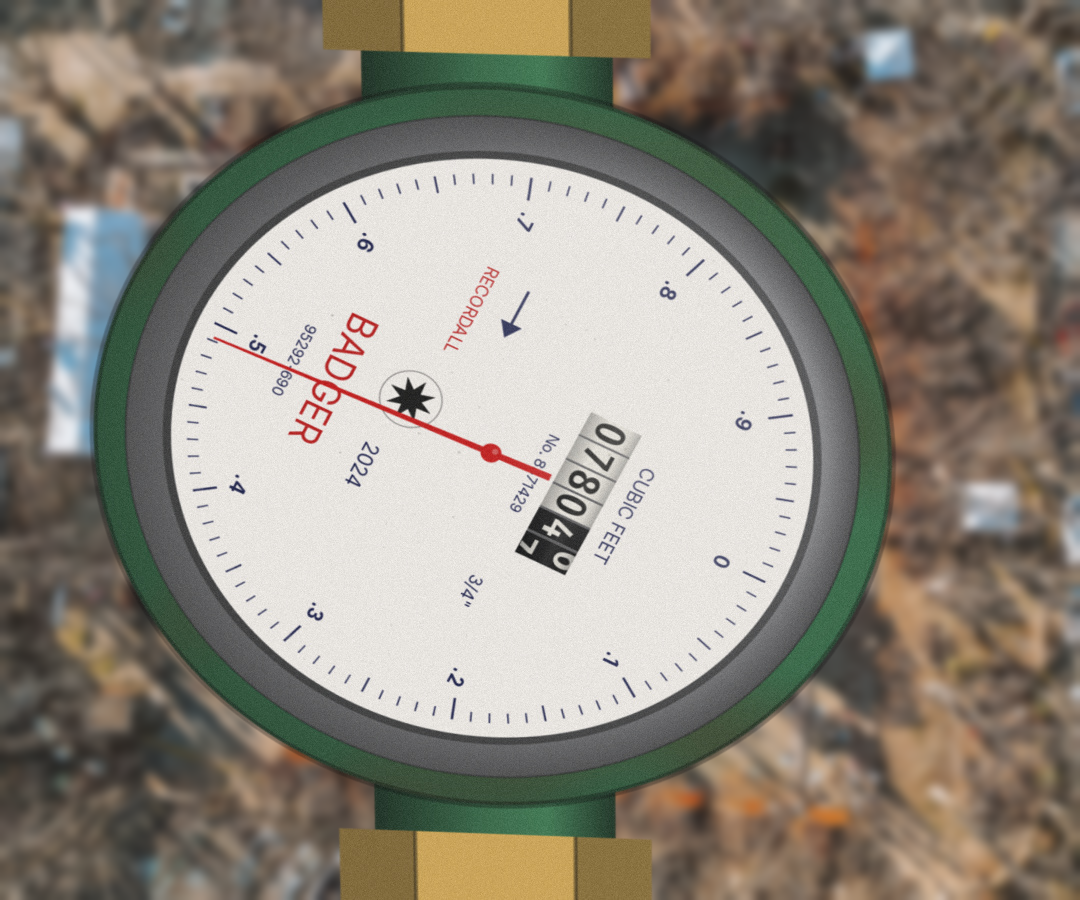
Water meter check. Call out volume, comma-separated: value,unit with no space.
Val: 78046.49,ft³
